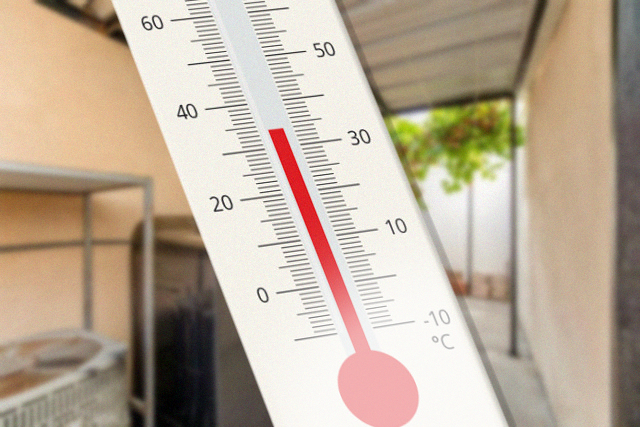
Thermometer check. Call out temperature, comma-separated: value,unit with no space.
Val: 34,°C
